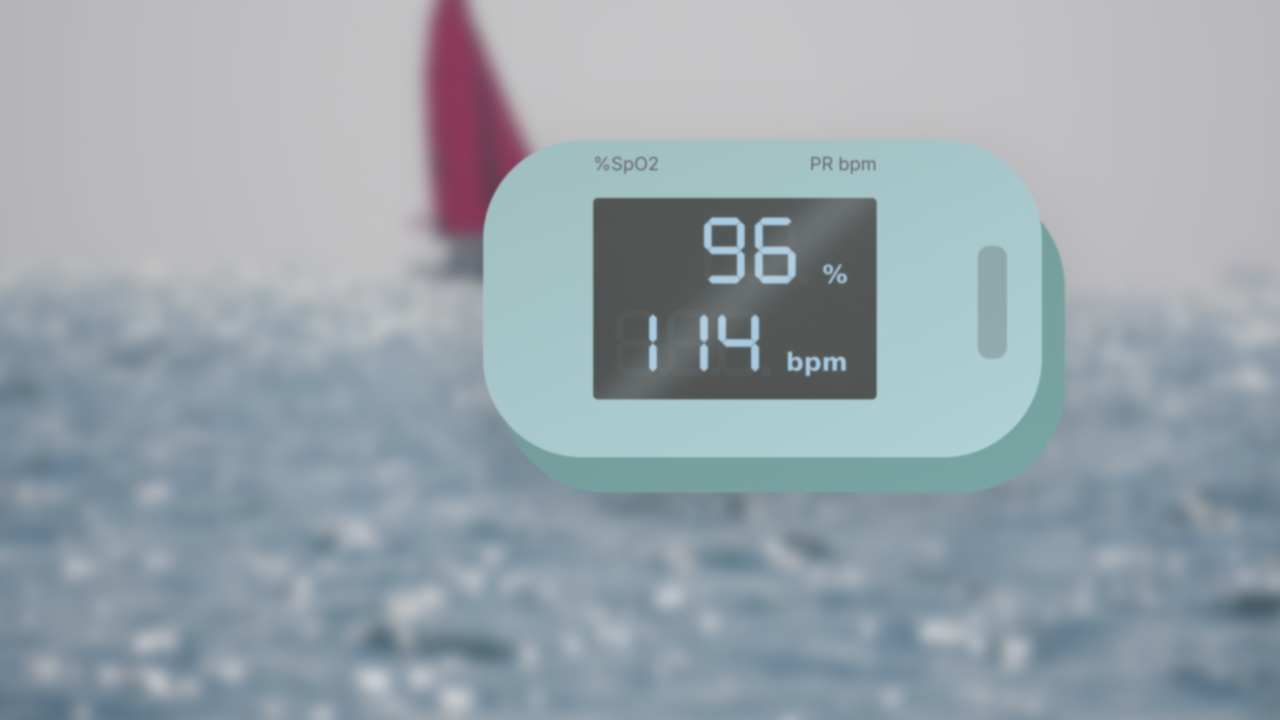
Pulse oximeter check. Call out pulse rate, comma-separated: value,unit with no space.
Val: 114,bpm
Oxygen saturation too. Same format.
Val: 96,%
